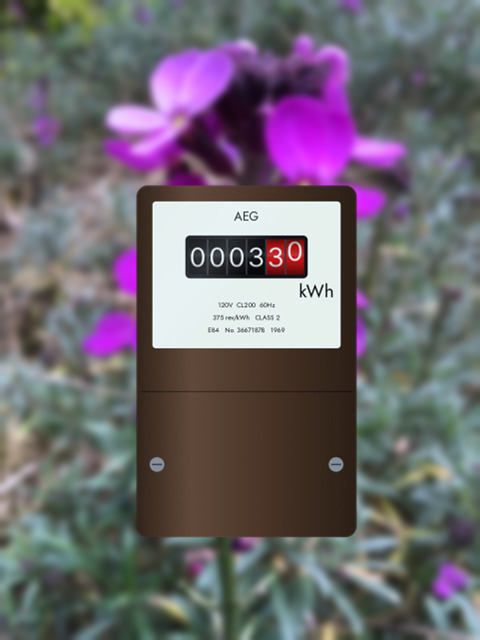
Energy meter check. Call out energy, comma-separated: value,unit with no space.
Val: 3.30,kWh
